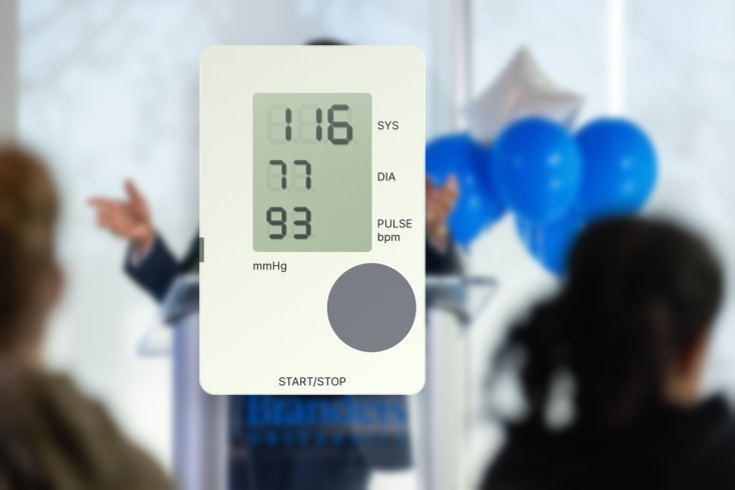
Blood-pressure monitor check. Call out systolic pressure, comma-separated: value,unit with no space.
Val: 116,mmHg
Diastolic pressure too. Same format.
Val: 77,mmHg
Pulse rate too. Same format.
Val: 93,bpm
